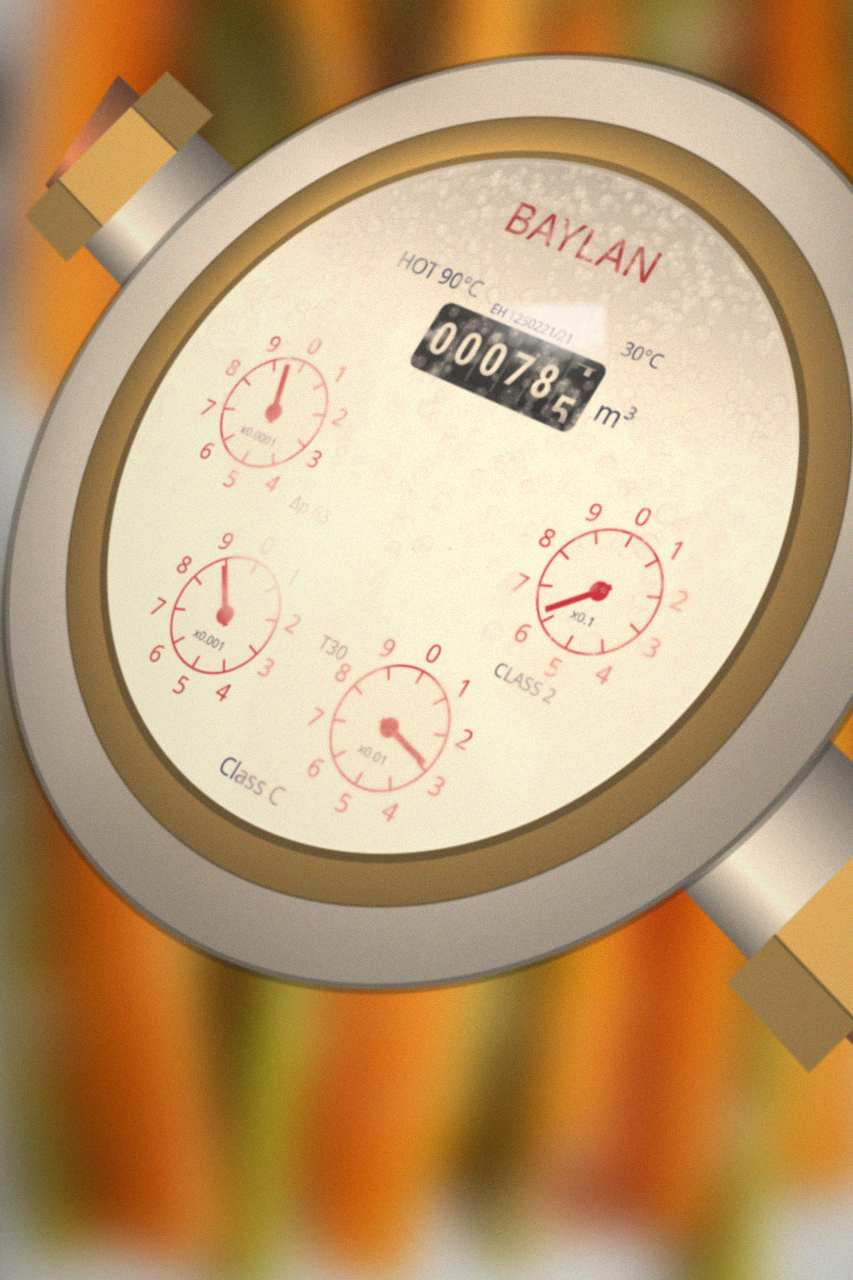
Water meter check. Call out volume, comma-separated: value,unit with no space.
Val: 784.6289,m³
